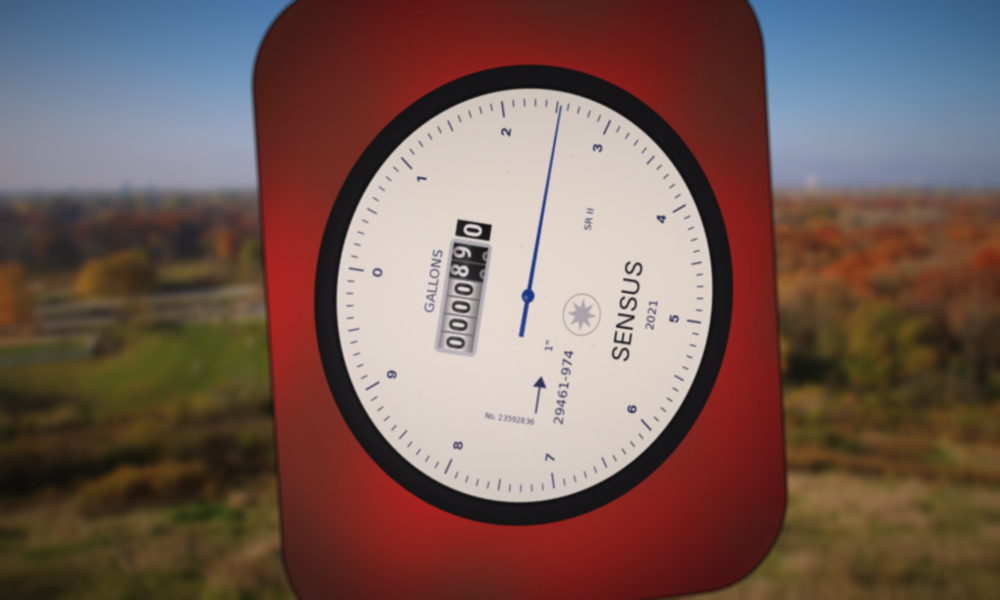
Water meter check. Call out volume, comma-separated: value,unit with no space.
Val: 892.5,gal
